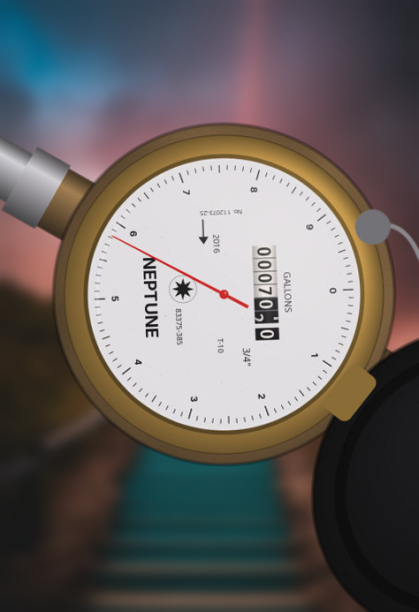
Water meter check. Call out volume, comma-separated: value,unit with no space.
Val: 7015.8,gal
